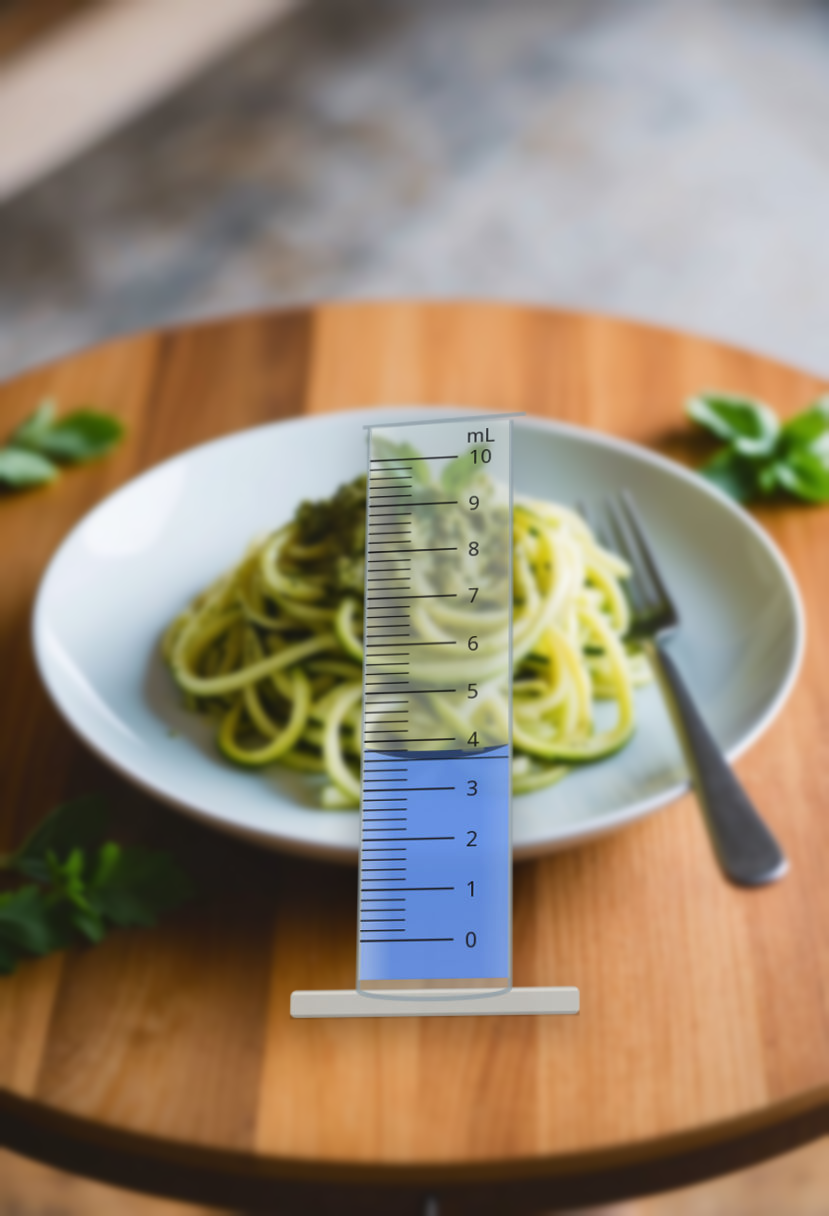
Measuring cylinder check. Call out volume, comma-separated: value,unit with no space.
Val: 3.6,mL
